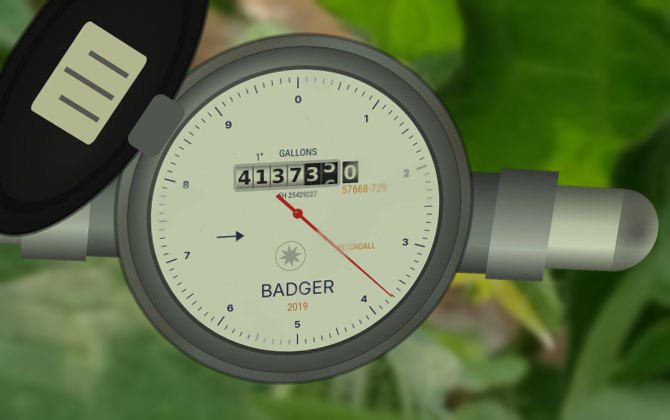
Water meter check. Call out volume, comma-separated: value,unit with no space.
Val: 4137353.7,gal
